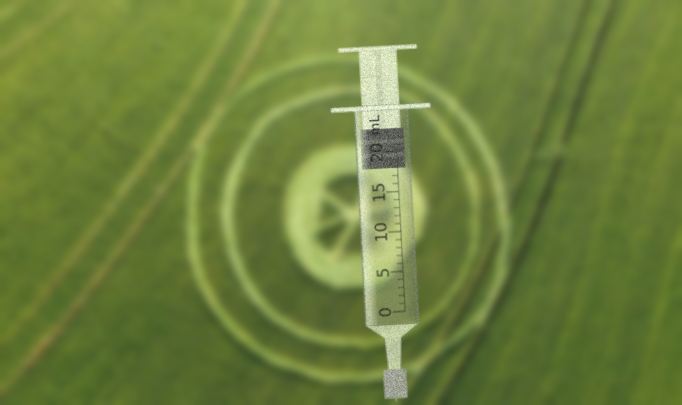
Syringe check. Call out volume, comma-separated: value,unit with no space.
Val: 18,mL
